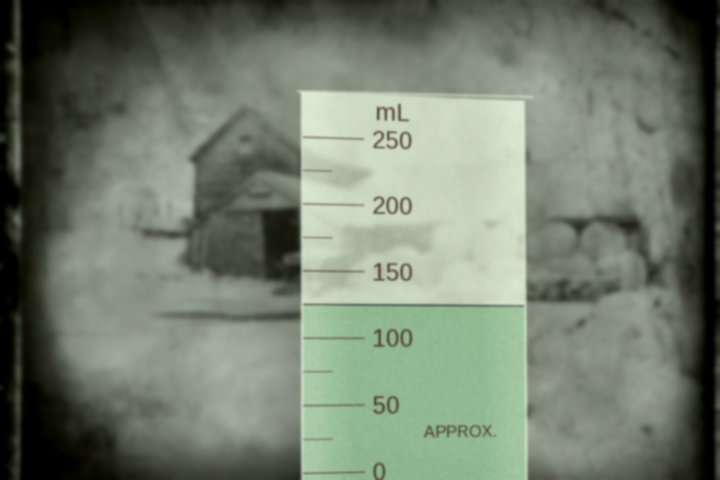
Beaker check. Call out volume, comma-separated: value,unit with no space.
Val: 125,mL
